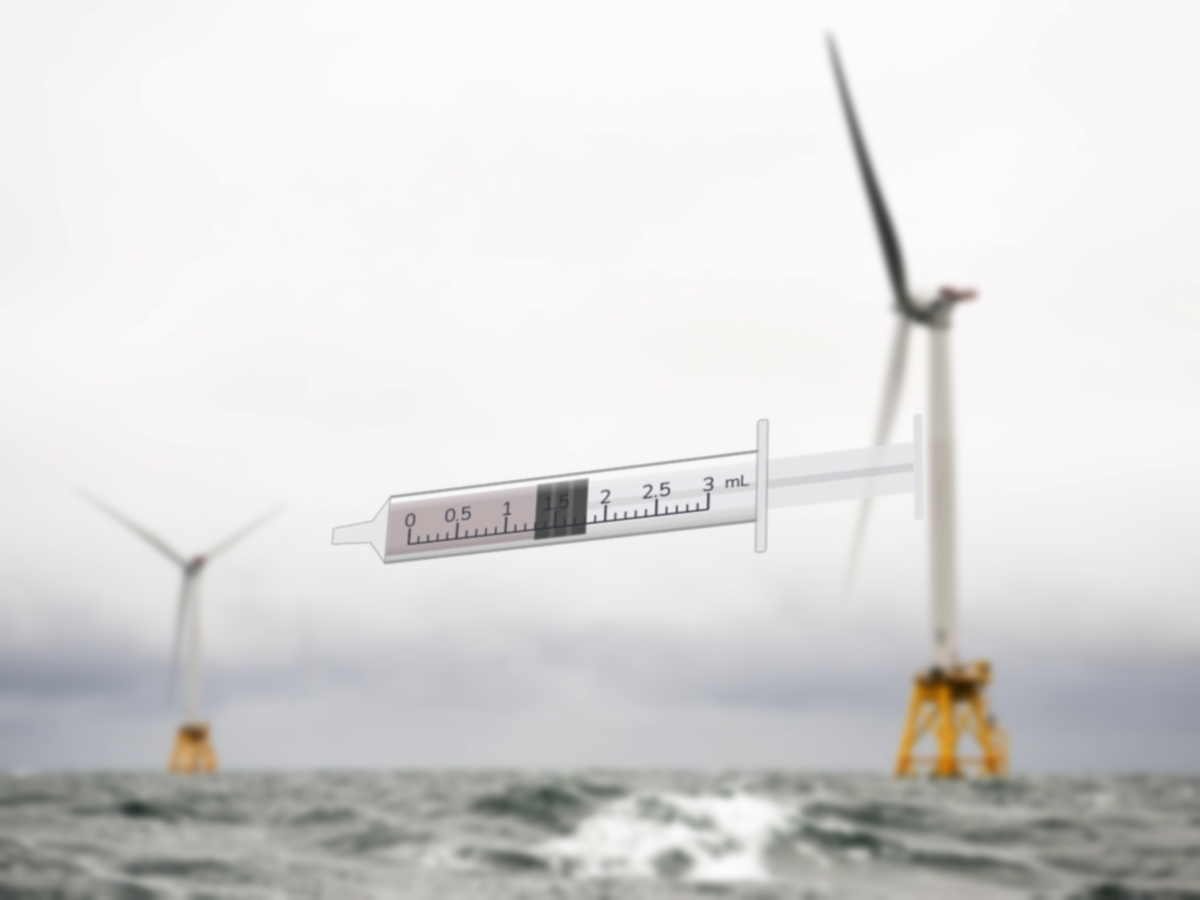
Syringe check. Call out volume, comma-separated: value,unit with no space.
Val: 1.3,mL
